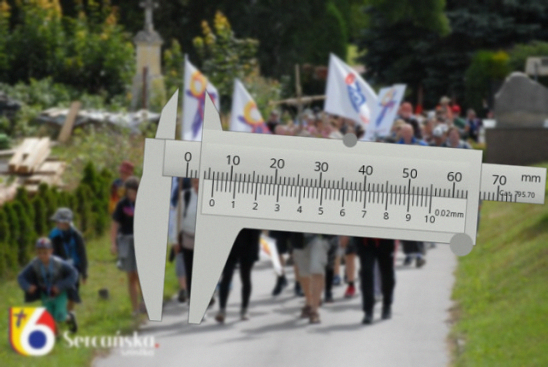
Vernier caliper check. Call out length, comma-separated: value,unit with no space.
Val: 6.0,mm
